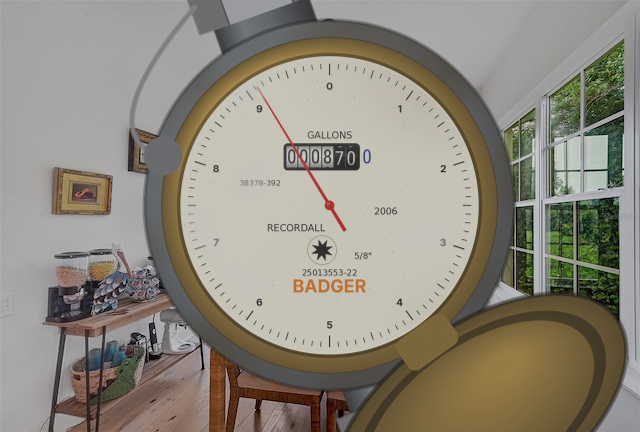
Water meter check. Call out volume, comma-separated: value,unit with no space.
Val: 8699.1,gal
